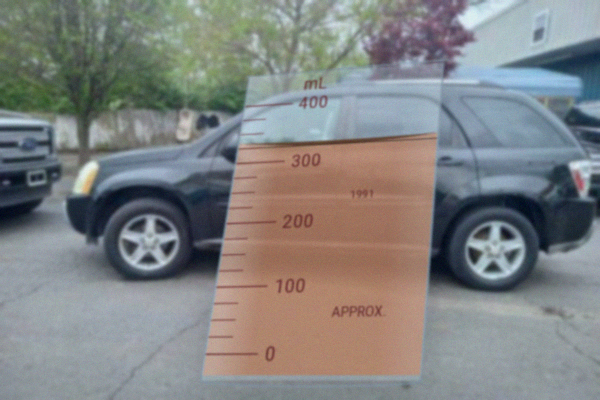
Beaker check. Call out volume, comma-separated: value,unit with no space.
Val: 325,mL
